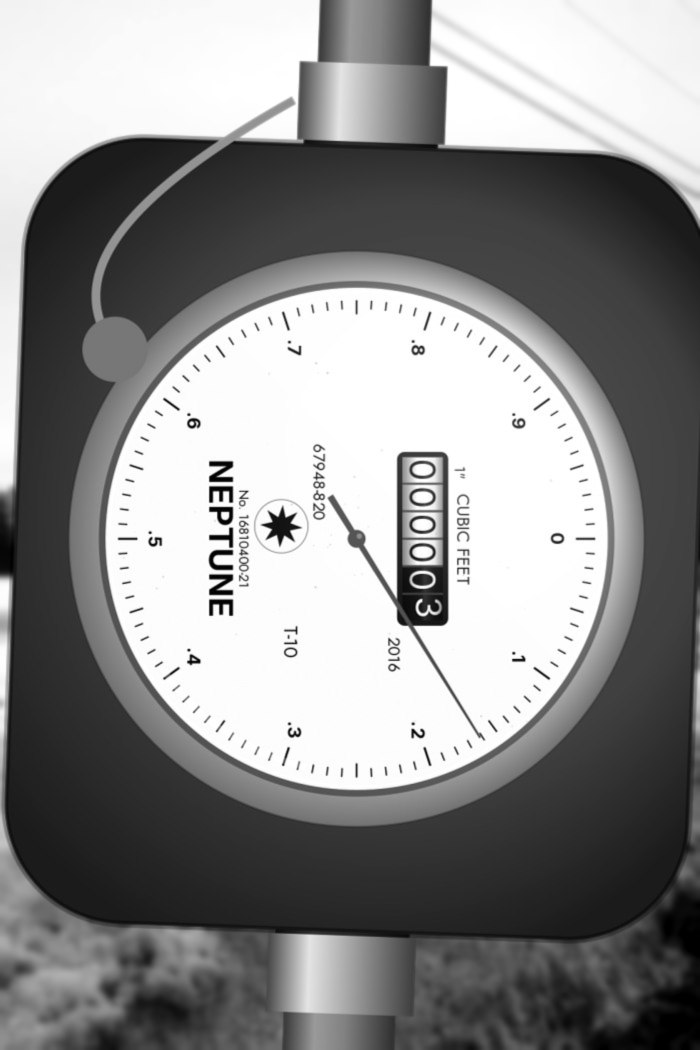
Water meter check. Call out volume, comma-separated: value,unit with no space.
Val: 3.16,ft³
